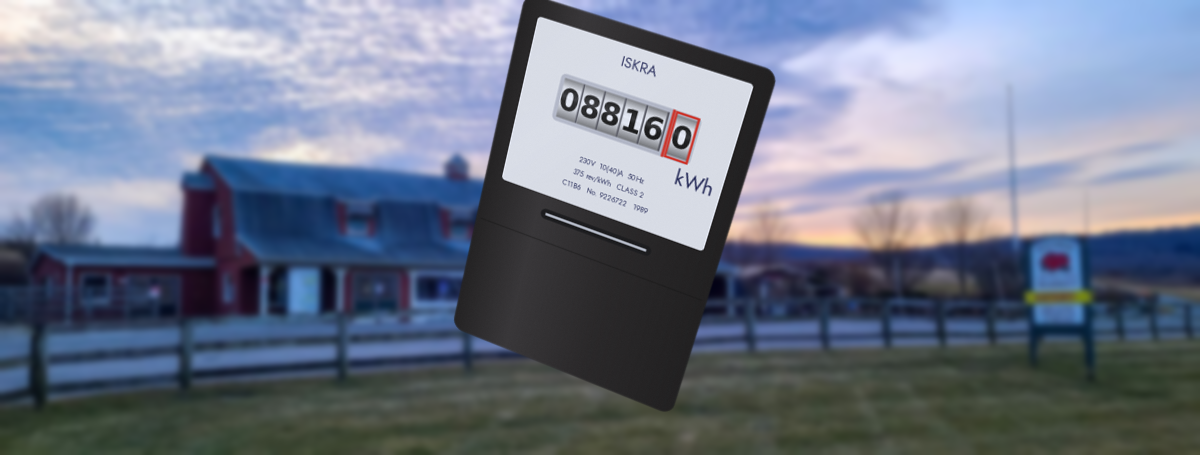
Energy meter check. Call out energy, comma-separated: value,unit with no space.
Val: 8816.0,kWh
